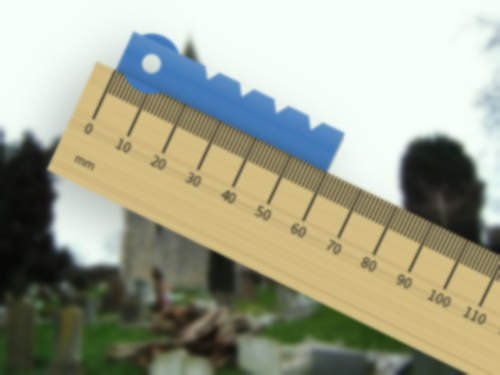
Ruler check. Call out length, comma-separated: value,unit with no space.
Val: 60,mm
